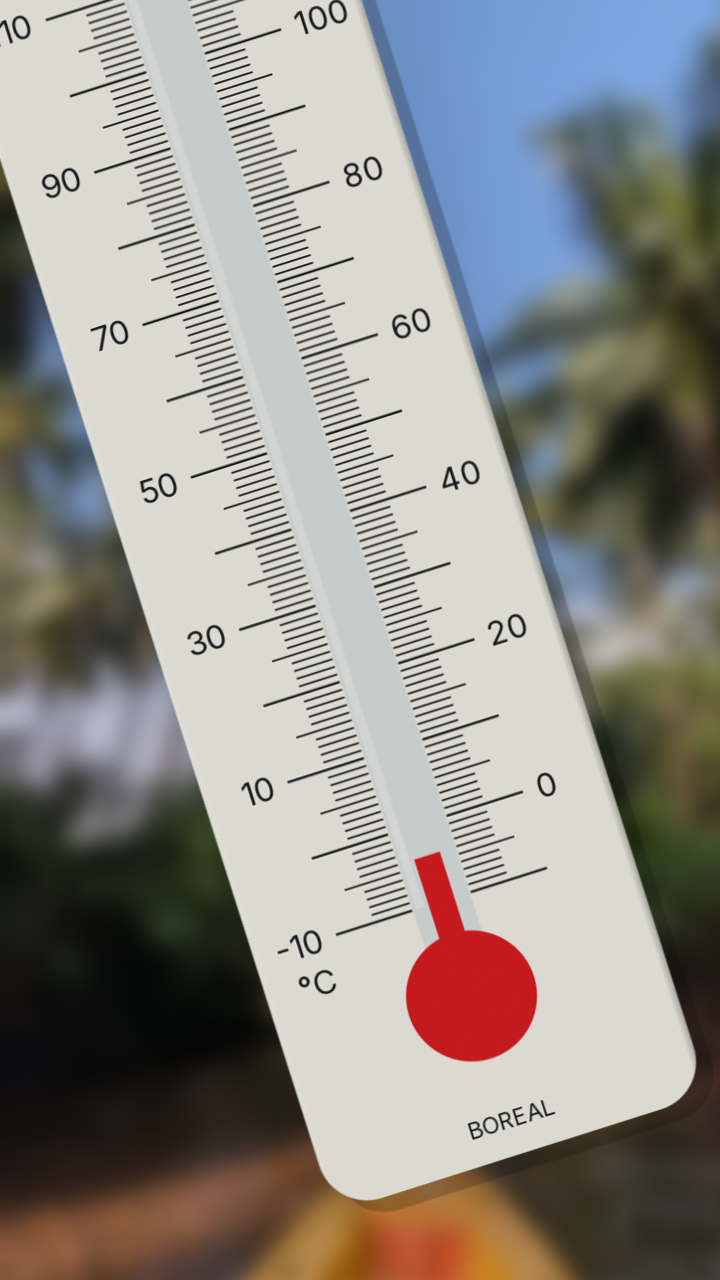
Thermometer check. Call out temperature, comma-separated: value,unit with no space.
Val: -4,°C
